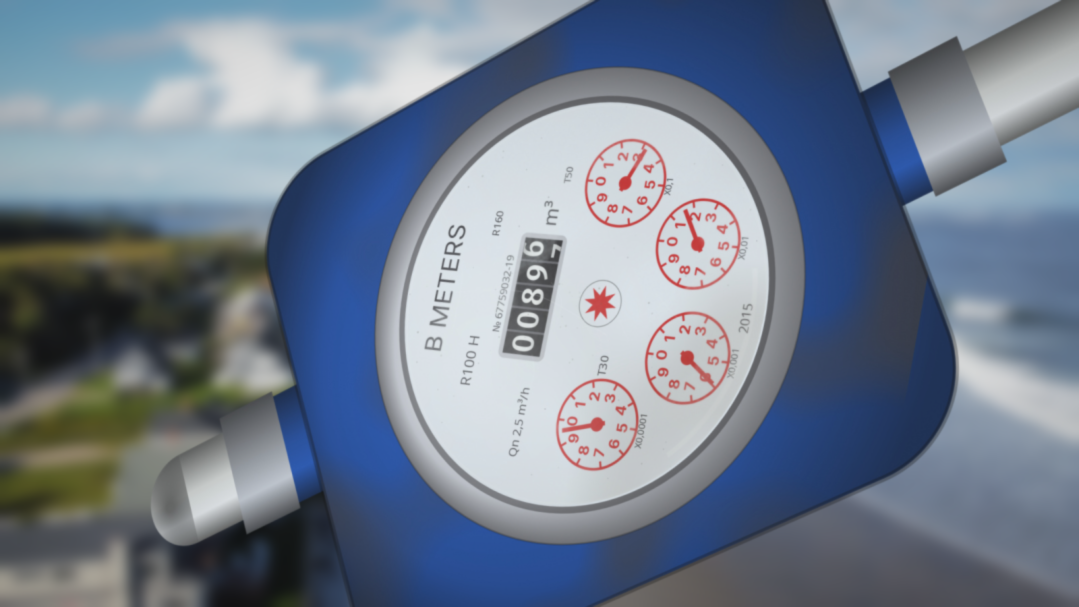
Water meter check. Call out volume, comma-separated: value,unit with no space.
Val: 896.3159,m³
